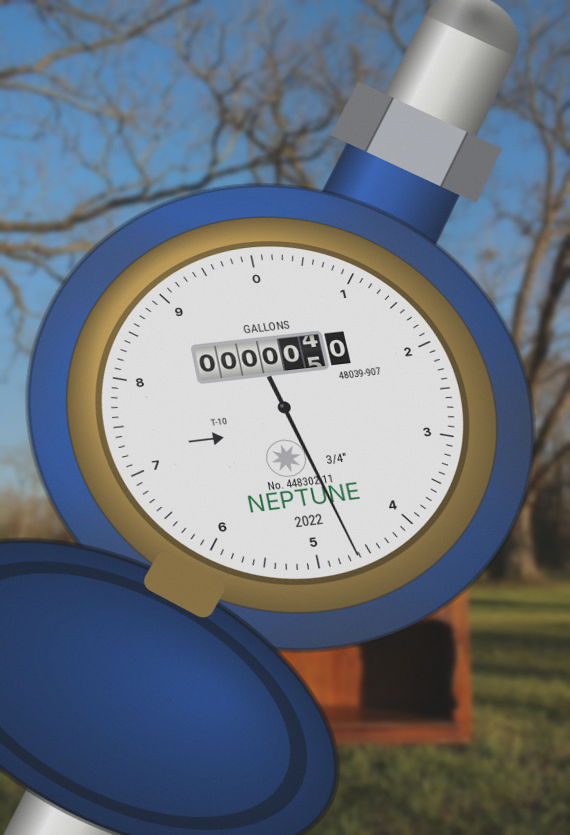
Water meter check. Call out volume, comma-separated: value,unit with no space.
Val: 44.6,gal
